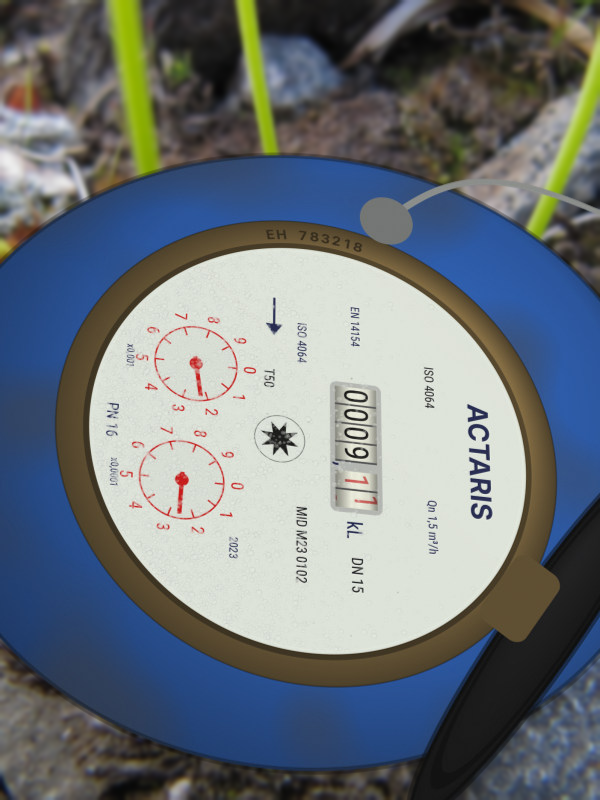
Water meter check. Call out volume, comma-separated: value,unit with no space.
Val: 9.1122,kL
